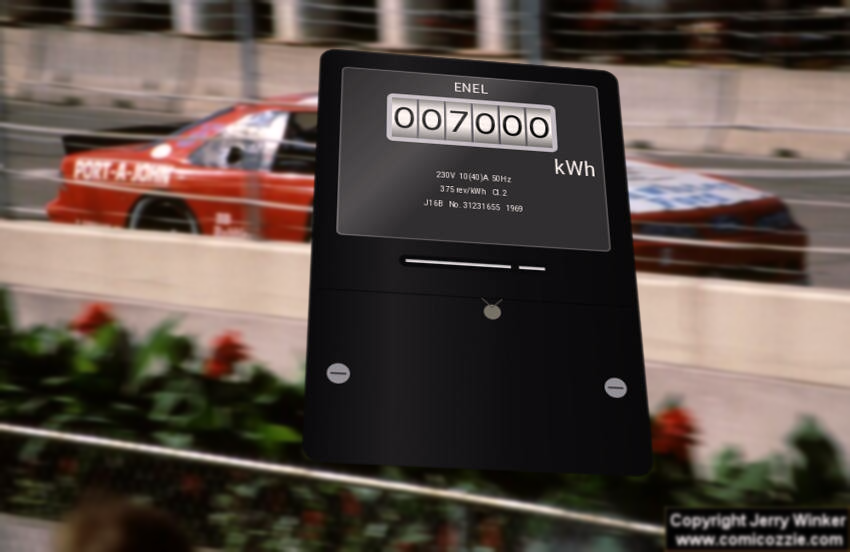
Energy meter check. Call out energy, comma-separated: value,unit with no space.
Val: 7000,kWh
